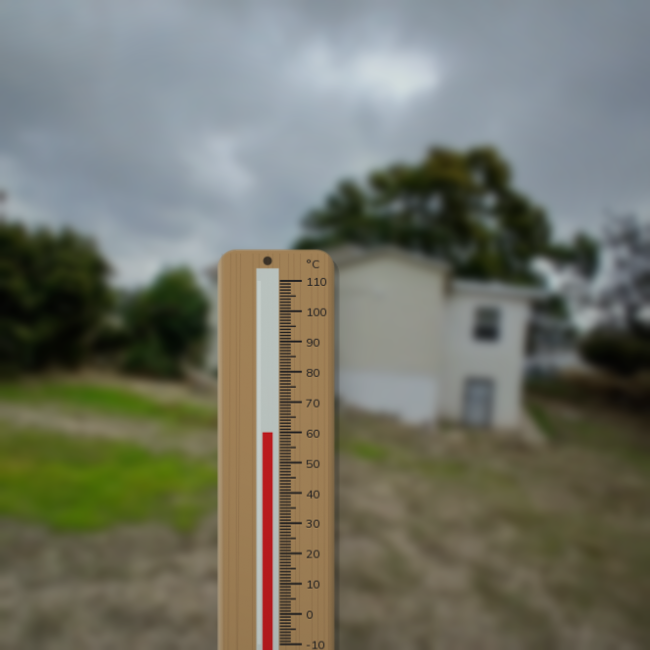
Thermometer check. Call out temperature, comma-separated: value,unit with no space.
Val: 60,°C
